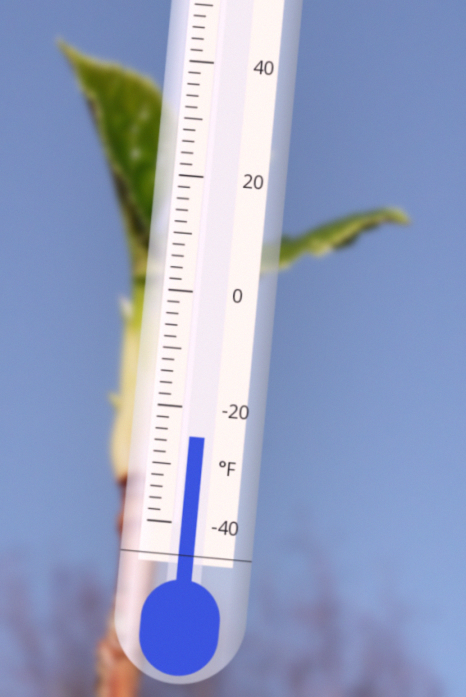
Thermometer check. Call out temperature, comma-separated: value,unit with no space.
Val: -25,°F
